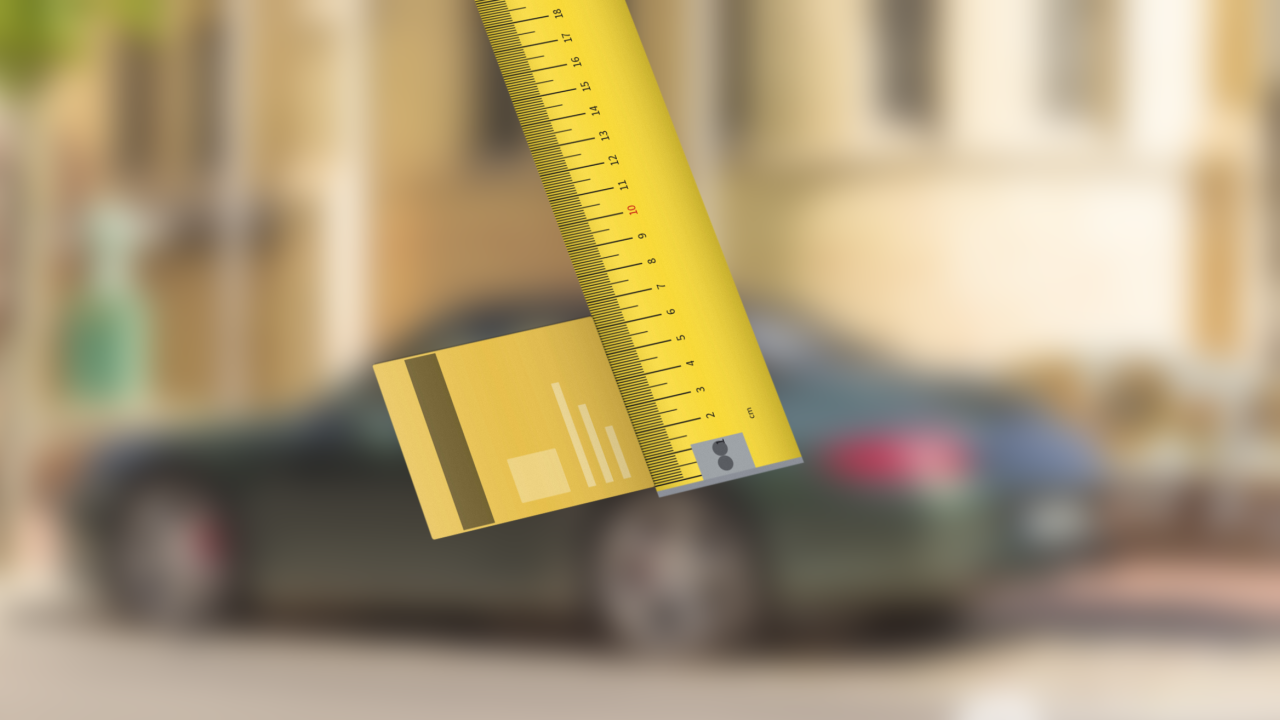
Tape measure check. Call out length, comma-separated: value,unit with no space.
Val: 6.5,cm
